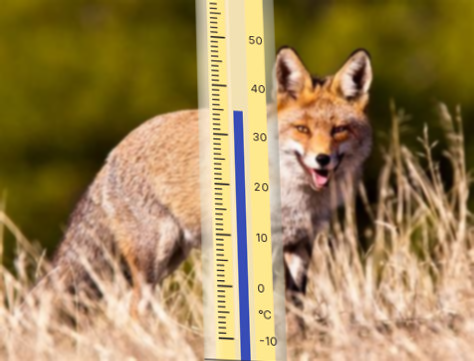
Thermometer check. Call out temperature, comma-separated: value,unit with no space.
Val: 35,°C
